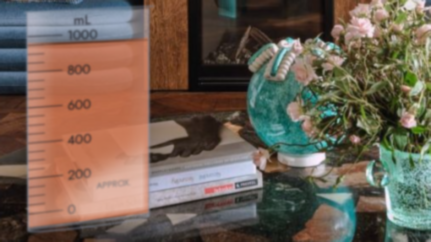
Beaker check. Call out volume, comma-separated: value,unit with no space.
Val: 950,mL
